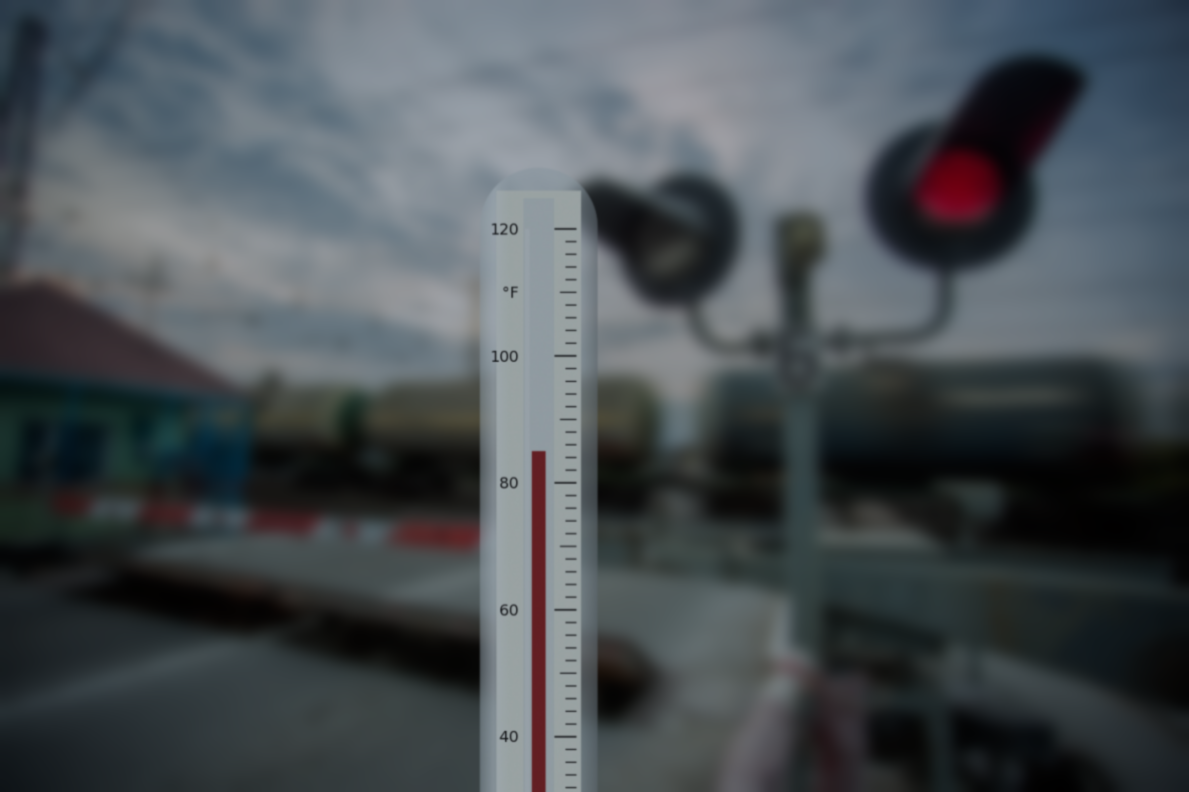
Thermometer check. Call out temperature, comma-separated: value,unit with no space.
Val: 85,°F
